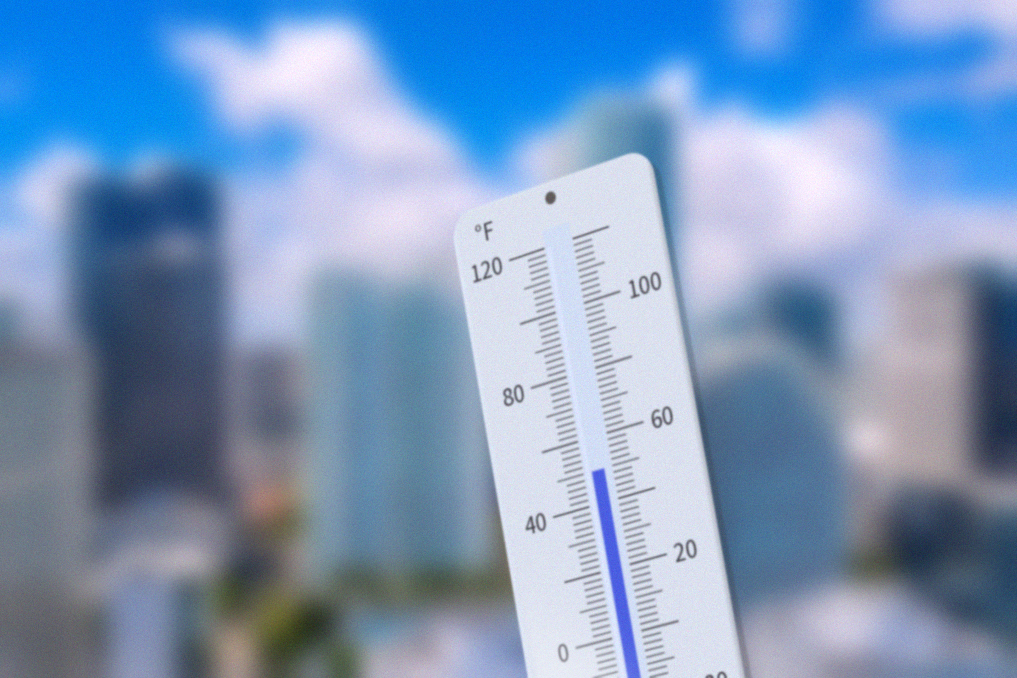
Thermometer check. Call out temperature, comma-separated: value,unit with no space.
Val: 50,°F
